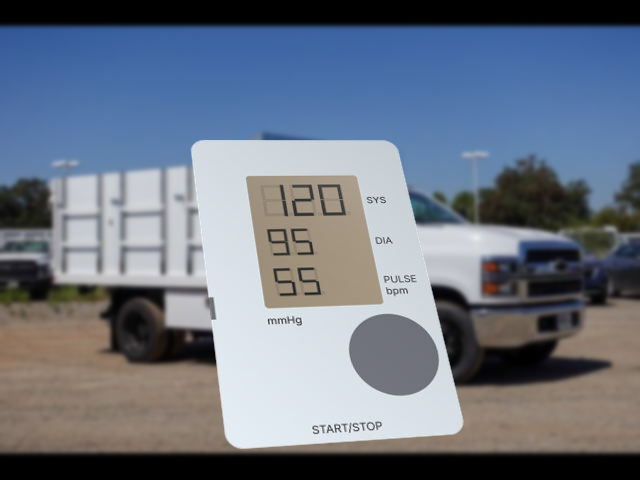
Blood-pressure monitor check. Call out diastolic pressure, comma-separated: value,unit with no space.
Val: 95,mmHg
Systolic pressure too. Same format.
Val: 120,mmHg
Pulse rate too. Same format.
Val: 55,bpm
